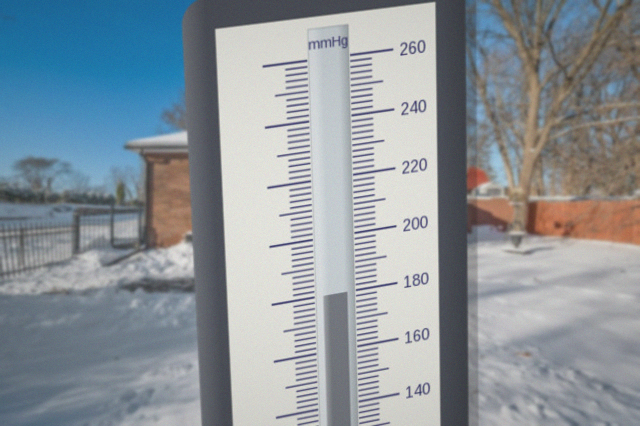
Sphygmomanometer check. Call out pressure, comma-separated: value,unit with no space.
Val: 180,mmHg
